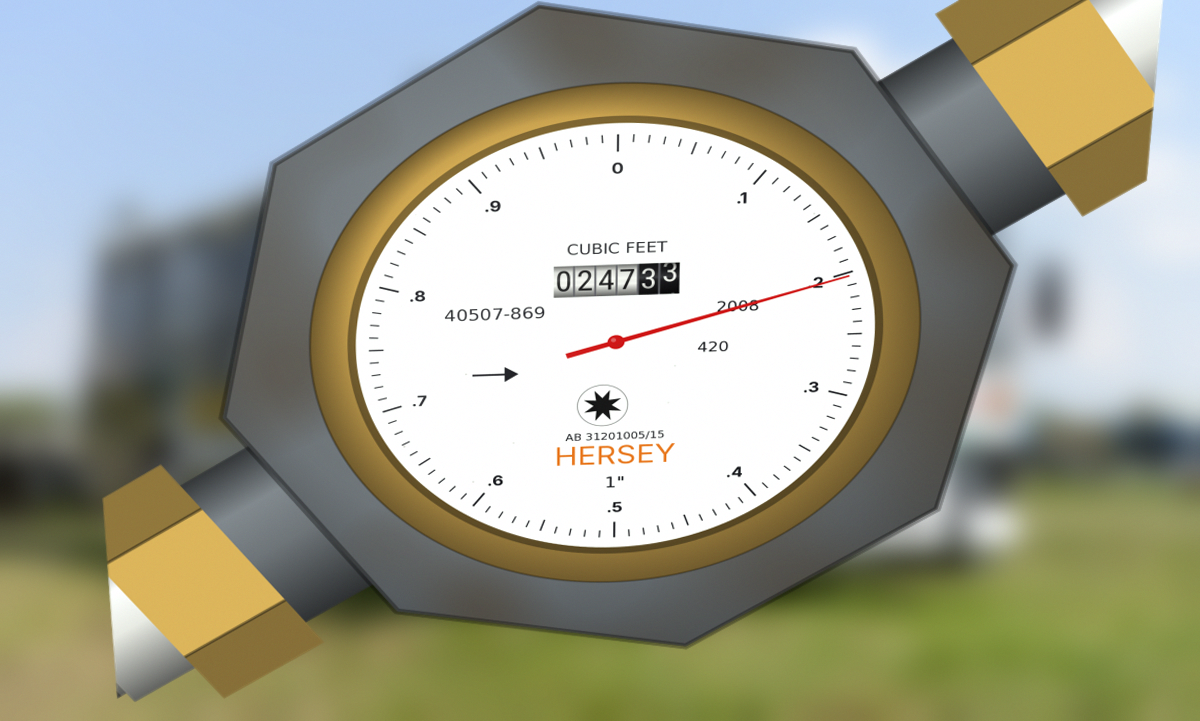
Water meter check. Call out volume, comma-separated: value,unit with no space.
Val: 24733.20,ft³
